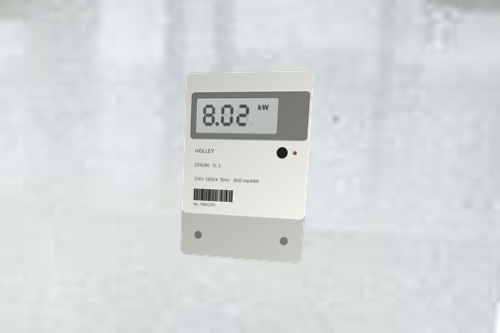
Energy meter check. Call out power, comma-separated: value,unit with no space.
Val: 8.02,kW
